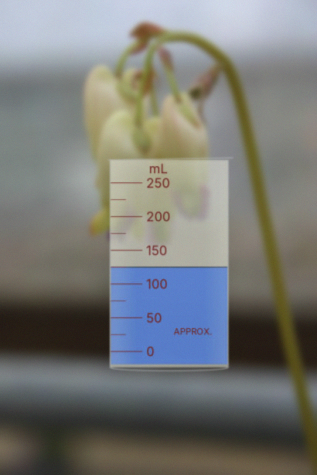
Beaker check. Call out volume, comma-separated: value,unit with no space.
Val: 125,mL
